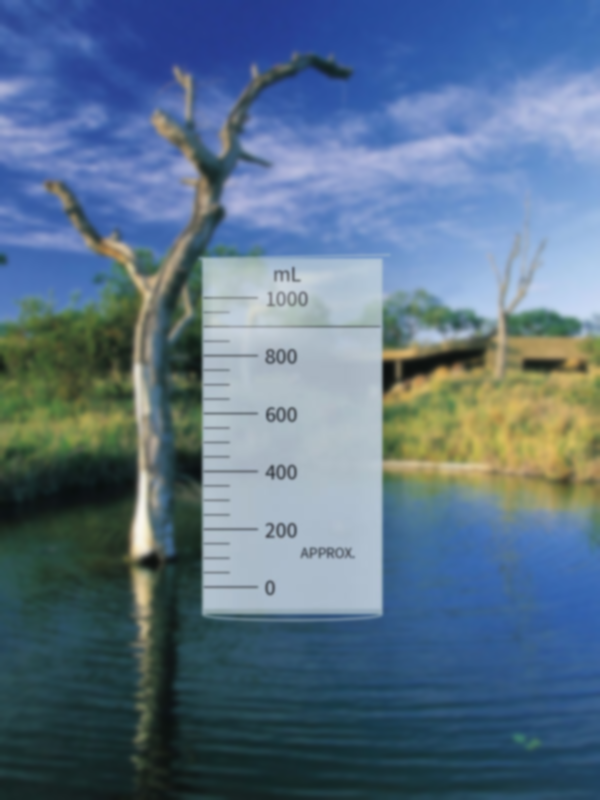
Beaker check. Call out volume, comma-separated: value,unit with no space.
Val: 900,mL
